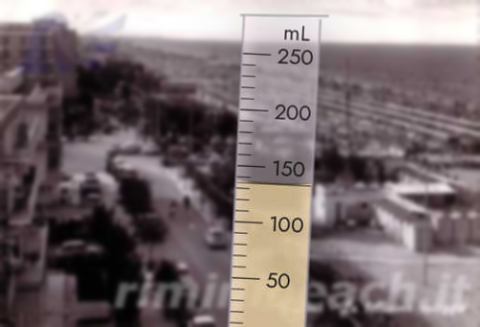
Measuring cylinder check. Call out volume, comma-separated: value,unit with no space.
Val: 135,mL
